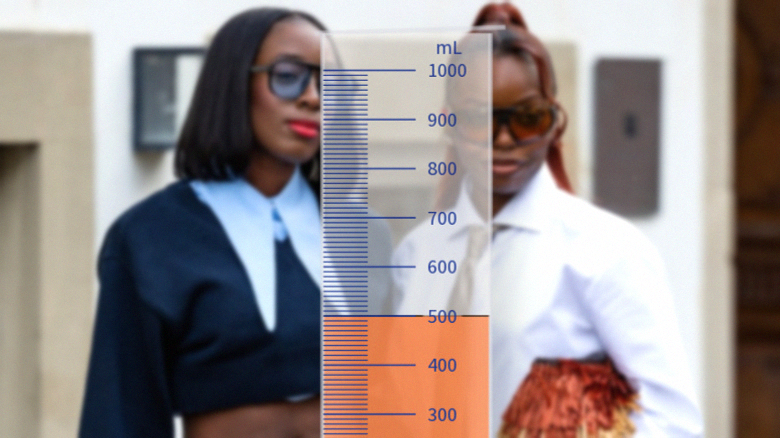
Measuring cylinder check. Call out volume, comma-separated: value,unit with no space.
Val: 500,mL
